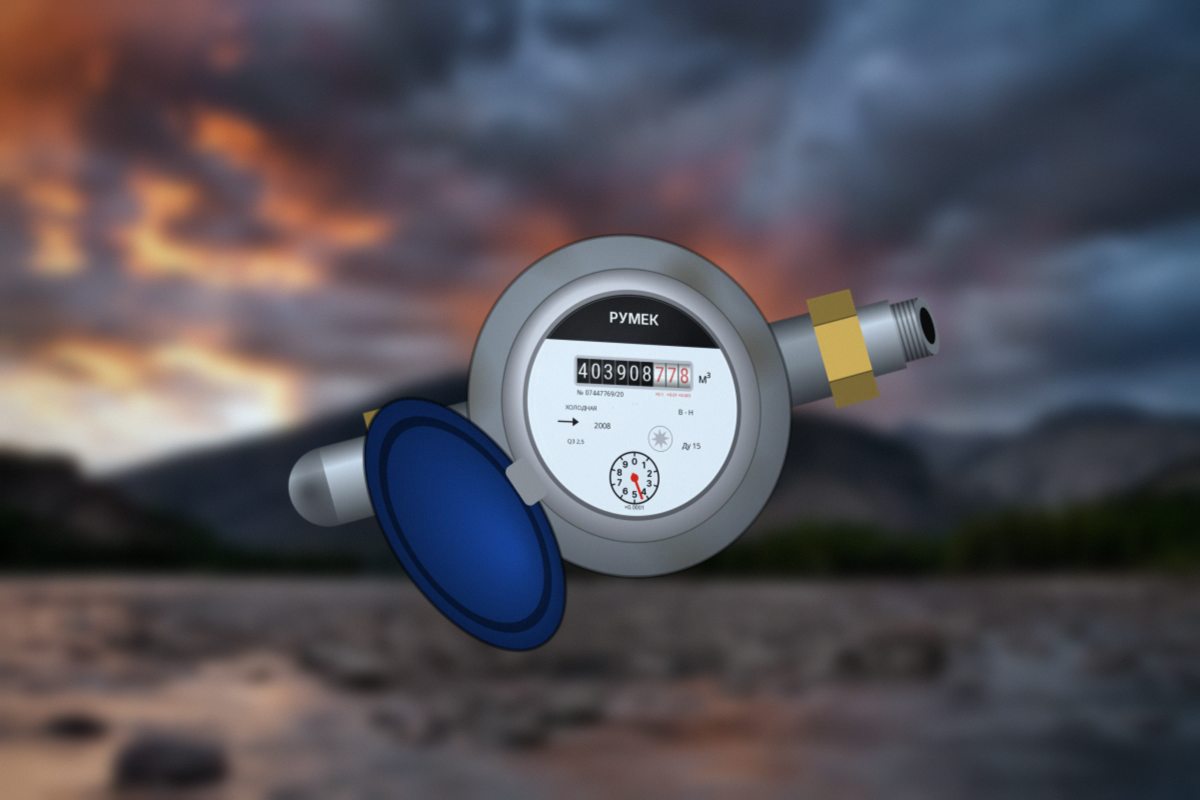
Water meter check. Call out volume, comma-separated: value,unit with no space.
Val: 403908.7784,m³
